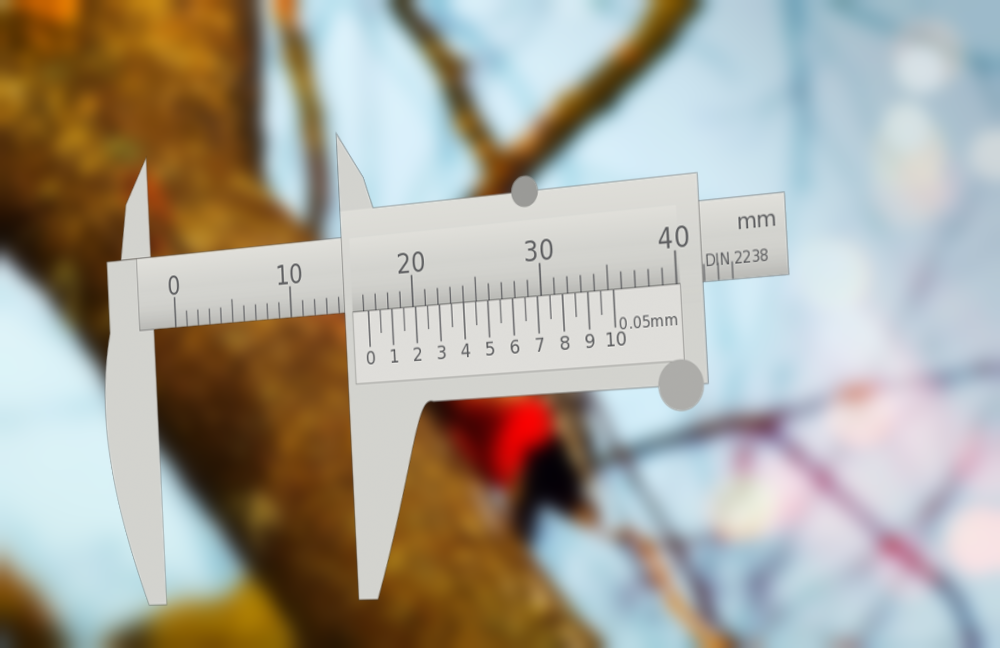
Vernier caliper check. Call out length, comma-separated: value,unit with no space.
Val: 16.4,mm
